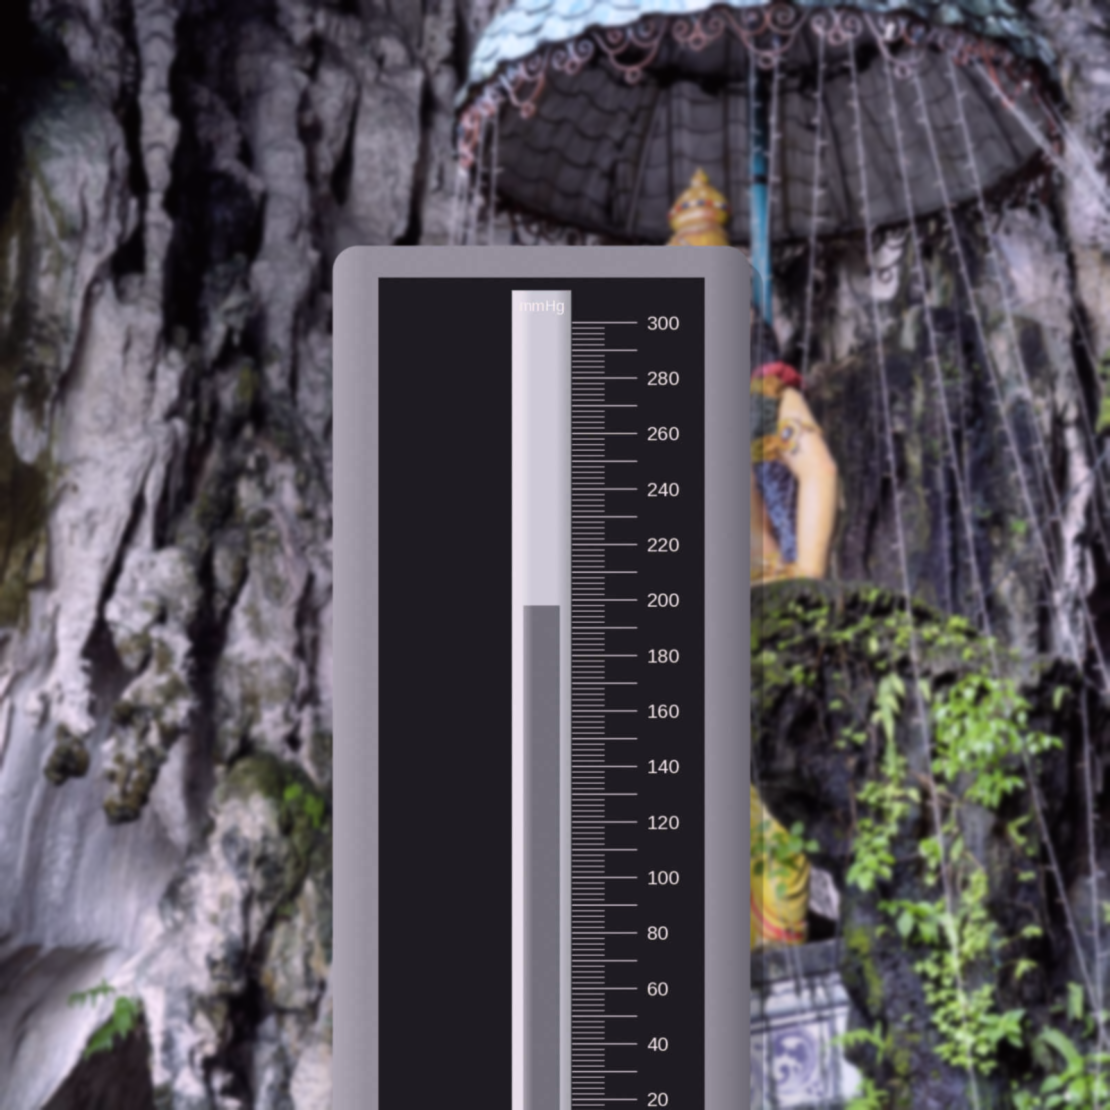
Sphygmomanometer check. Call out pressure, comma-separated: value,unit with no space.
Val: 198,mmHg
